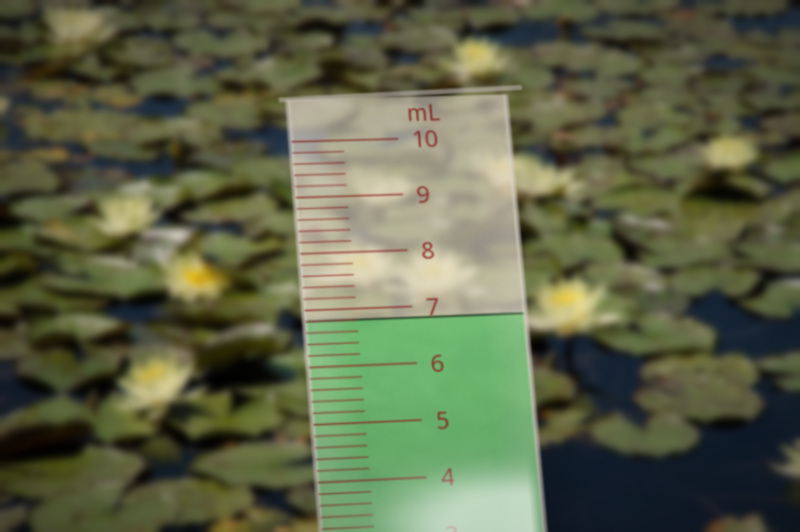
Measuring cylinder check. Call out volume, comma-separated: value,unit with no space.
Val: 6.8,mL
